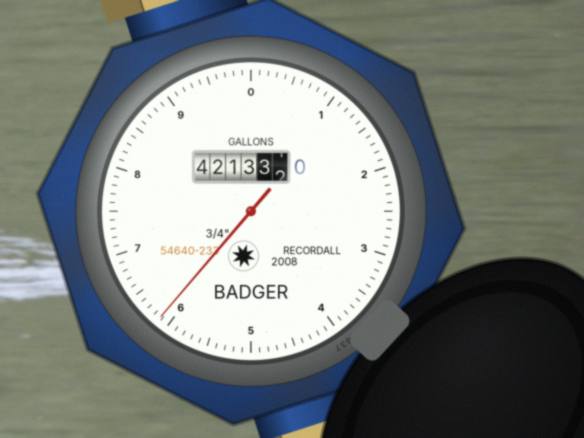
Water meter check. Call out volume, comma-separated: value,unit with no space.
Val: 4213316.1,gal
